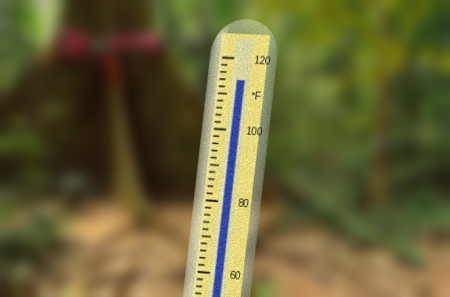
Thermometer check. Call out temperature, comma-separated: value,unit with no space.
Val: 114,°F
